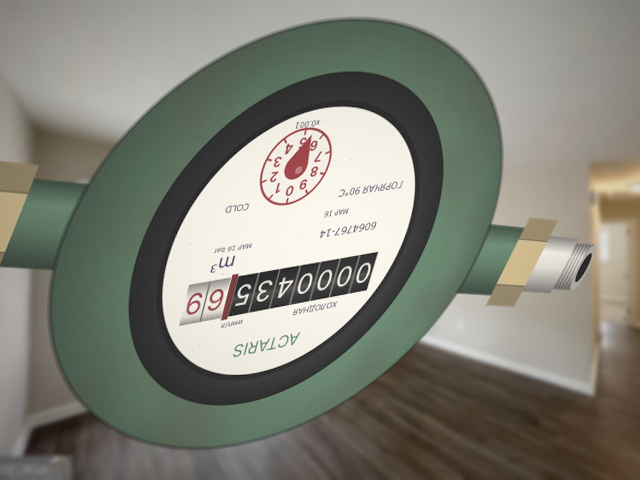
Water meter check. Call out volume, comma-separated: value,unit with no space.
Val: 435.695,m³
